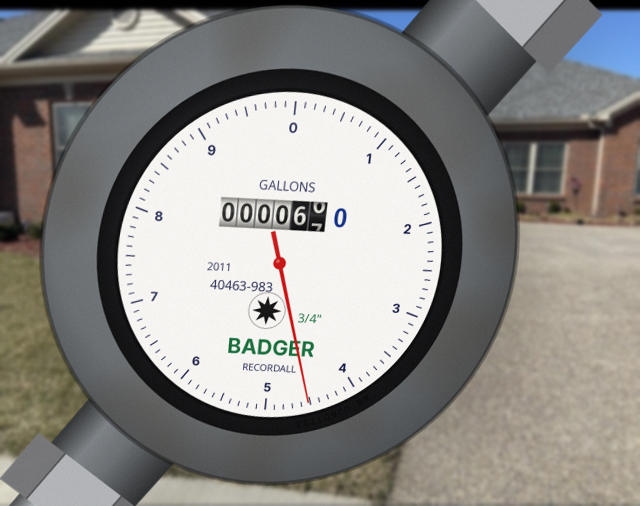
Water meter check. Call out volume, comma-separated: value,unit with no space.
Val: 664.5,gal
